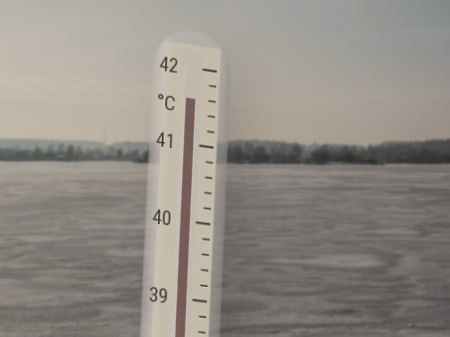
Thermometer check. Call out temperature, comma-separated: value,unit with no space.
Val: 41.6,°C
